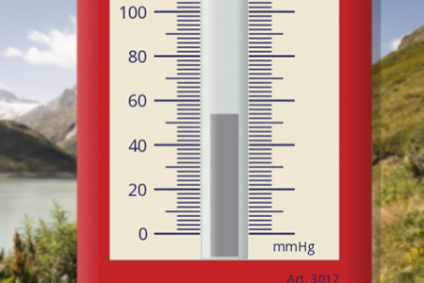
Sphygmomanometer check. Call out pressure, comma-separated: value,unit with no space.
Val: 54,mmHg
